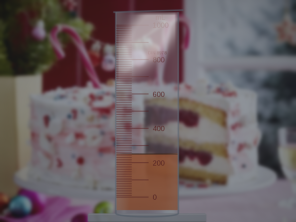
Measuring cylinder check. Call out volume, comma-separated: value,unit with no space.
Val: 250,mL
